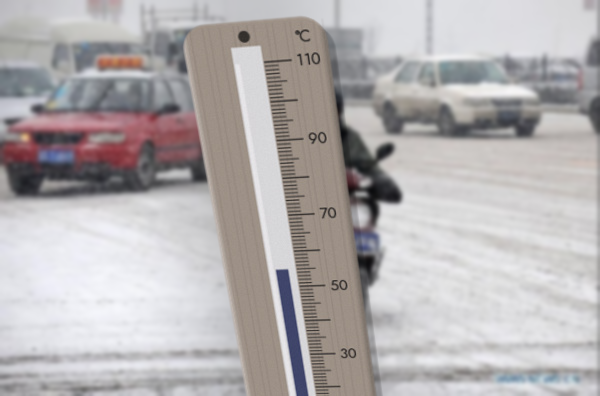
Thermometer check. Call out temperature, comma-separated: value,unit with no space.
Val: 55,°C
